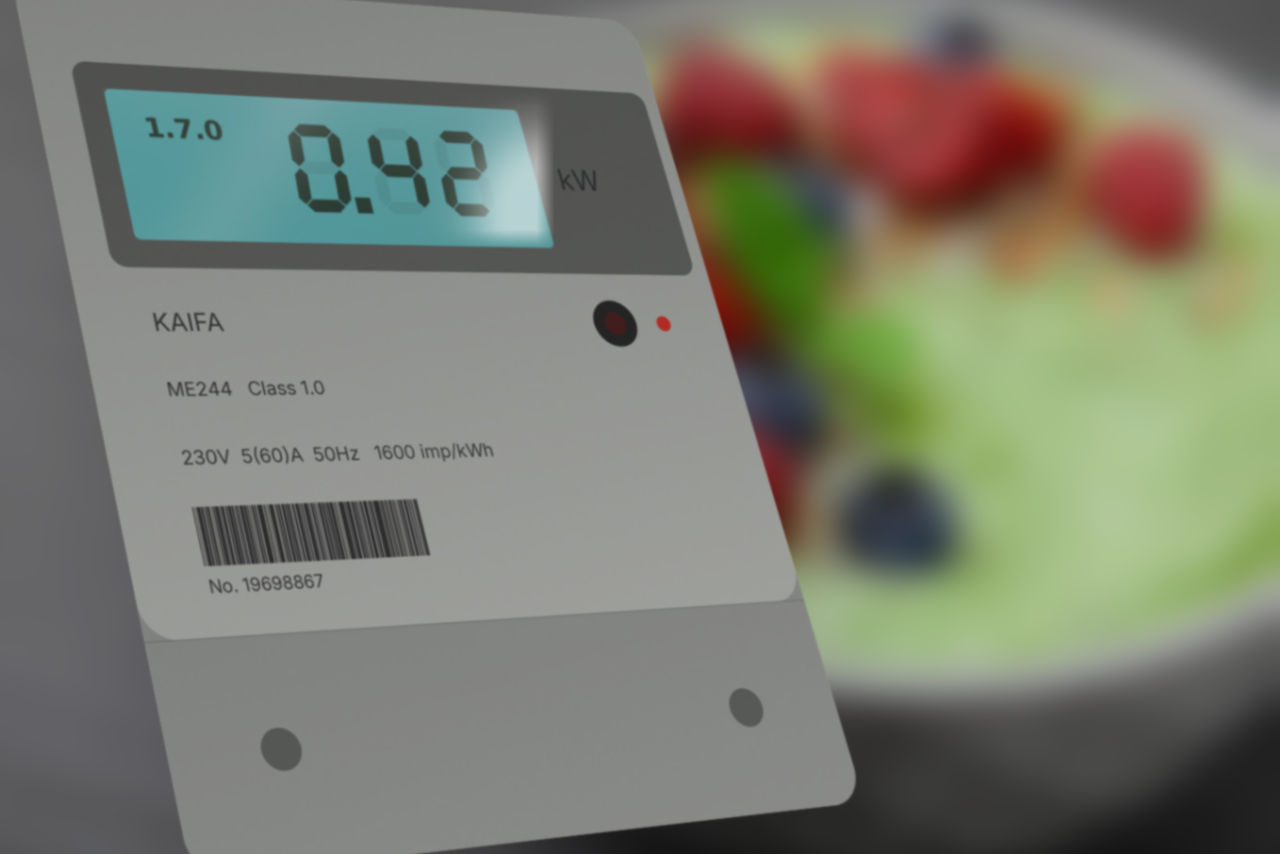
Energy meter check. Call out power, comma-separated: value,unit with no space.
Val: 0.42,kW
